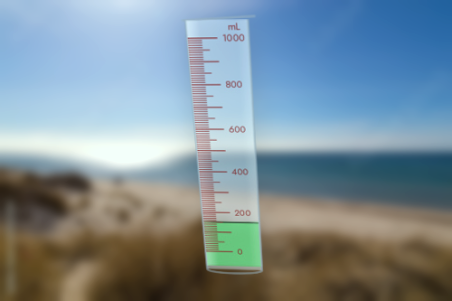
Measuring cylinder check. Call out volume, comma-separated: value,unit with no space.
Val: 150,mL
